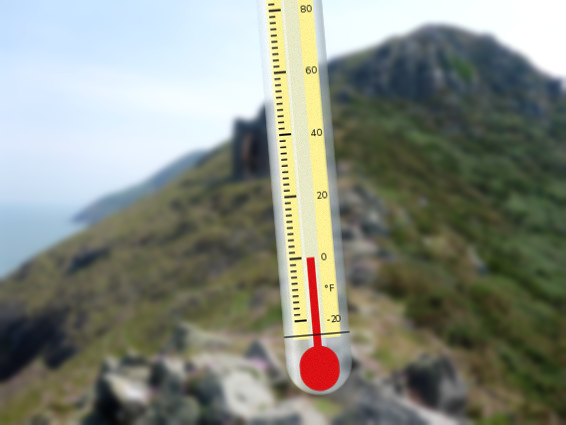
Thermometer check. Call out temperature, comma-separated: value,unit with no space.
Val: 0,°F
